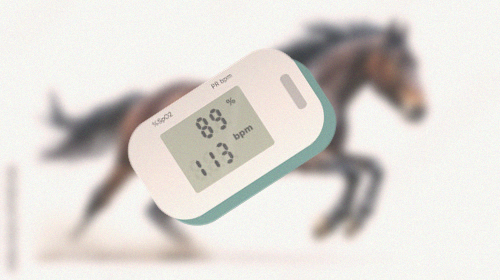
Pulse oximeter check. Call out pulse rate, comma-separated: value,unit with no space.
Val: 113,bpm
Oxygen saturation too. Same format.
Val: 89,%
